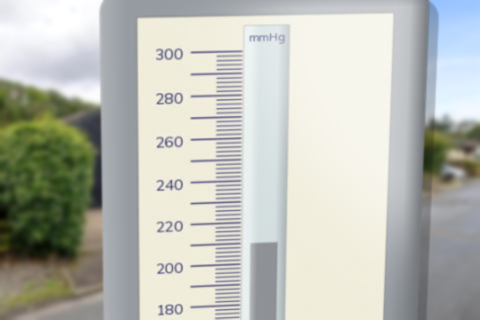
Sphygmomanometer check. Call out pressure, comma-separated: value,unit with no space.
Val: 210,mmHg
